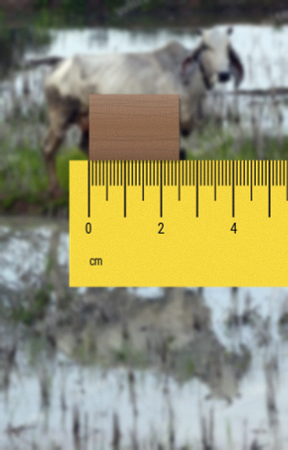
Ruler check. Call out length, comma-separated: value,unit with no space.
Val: 2.5,cm
